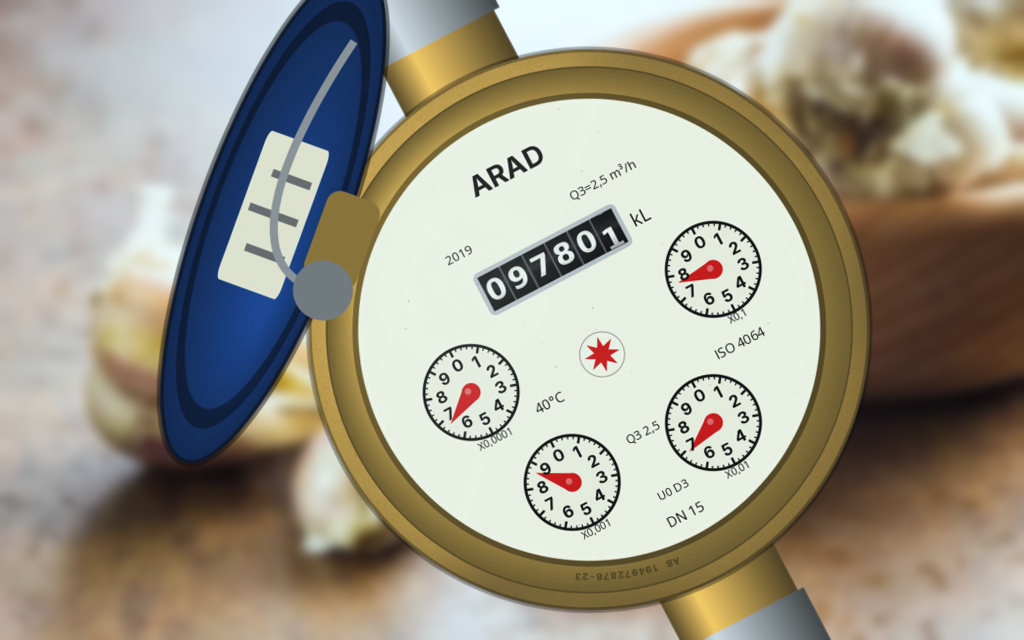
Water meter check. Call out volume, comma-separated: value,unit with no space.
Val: 97800.7686,kL
